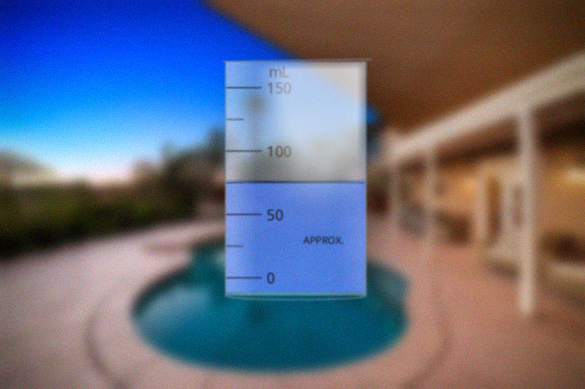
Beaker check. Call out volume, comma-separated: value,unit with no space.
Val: 75,mL
